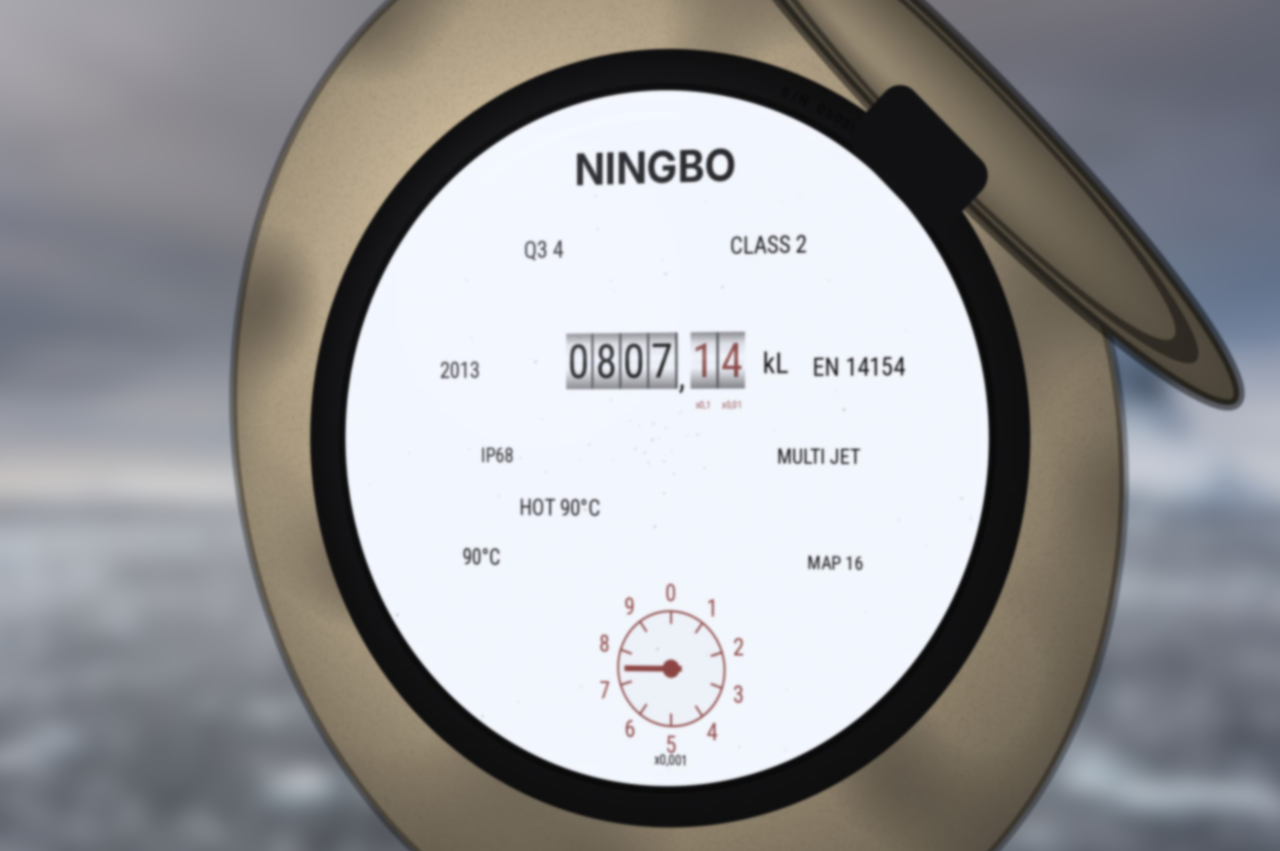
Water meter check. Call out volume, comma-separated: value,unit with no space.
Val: 807.147,kL
